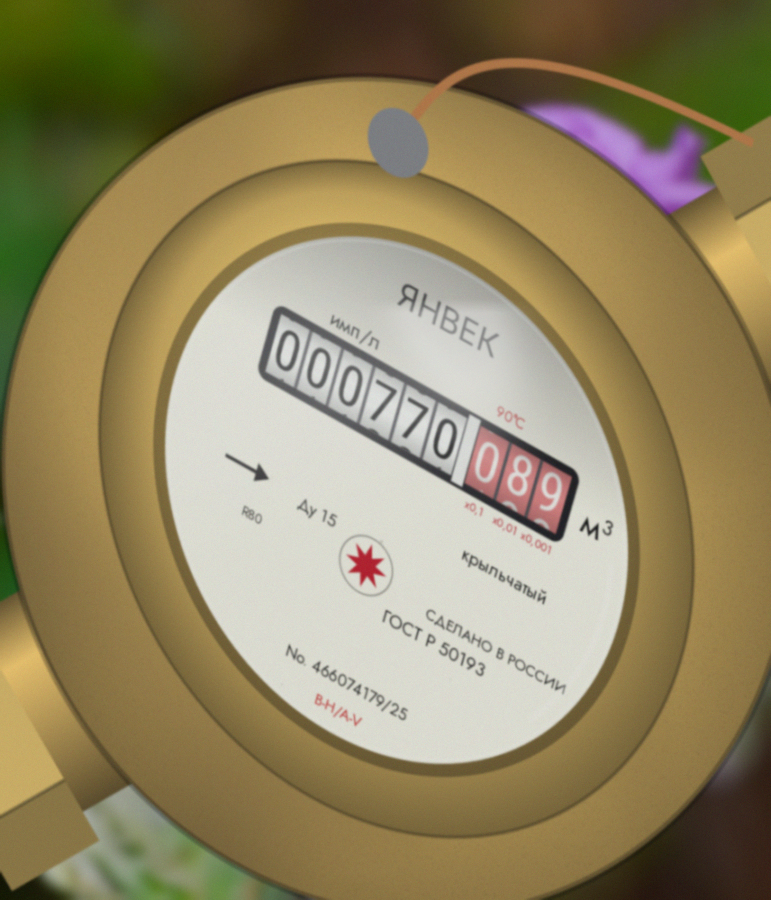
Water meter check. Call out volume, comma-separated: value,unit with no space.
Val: 770.089,m³
